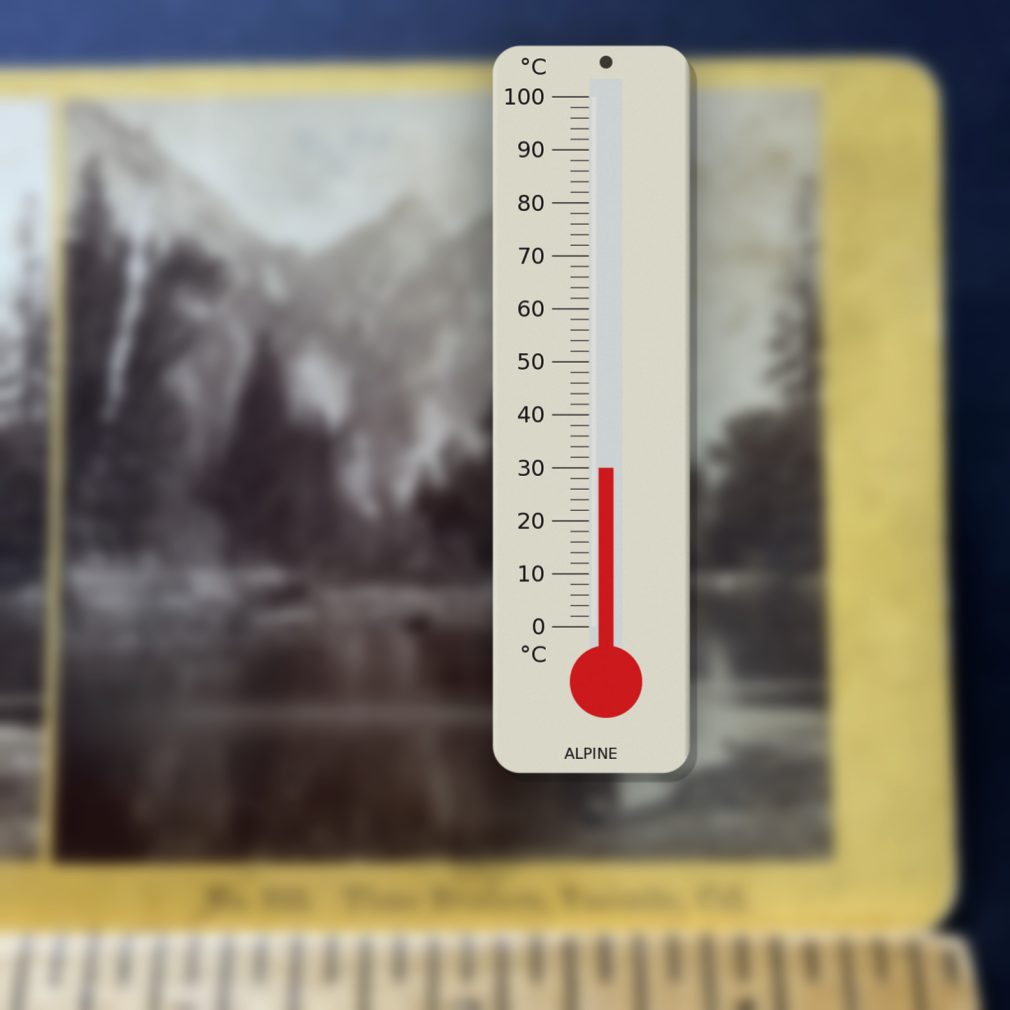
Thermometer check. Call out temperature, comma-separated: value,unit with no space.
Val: 30,°C
